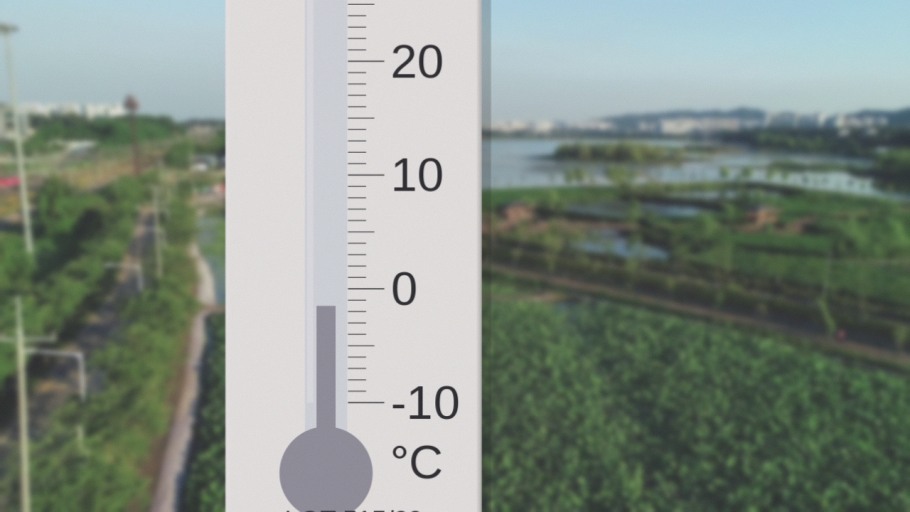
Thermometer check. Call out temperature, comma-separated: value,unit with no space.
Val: -1.5,°C
